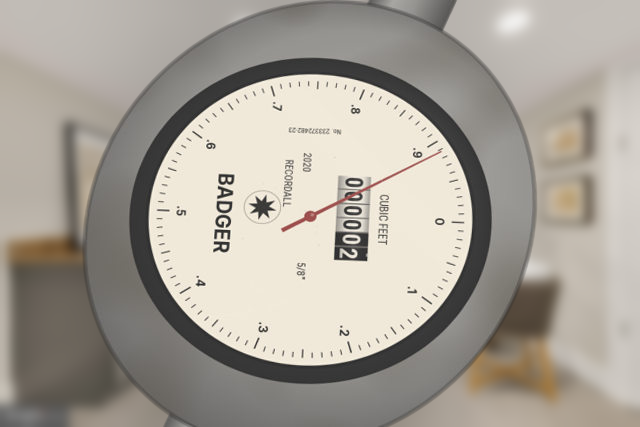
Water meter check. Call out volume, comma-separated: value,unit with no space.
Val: 1.91,ft³
